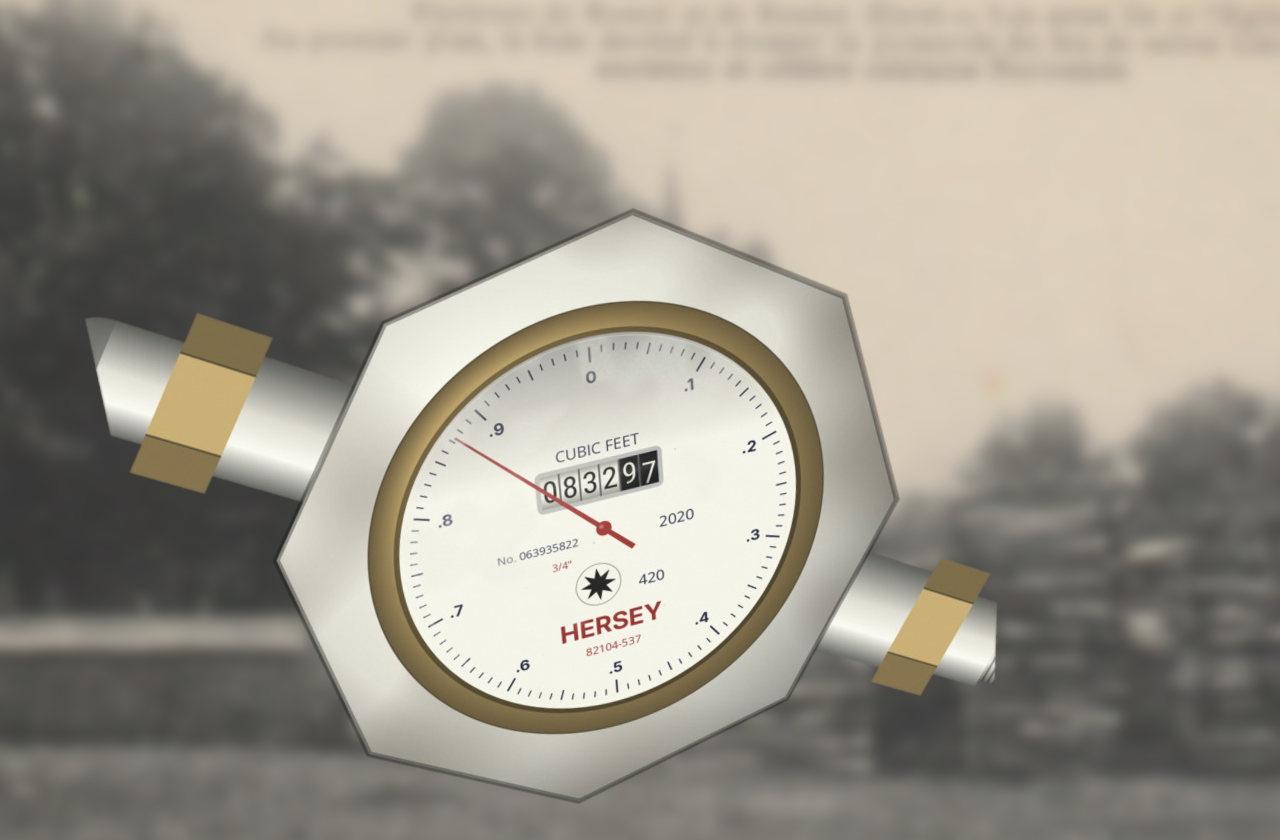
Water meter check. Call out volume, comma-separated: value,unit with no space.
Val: 83296.87,ft³
